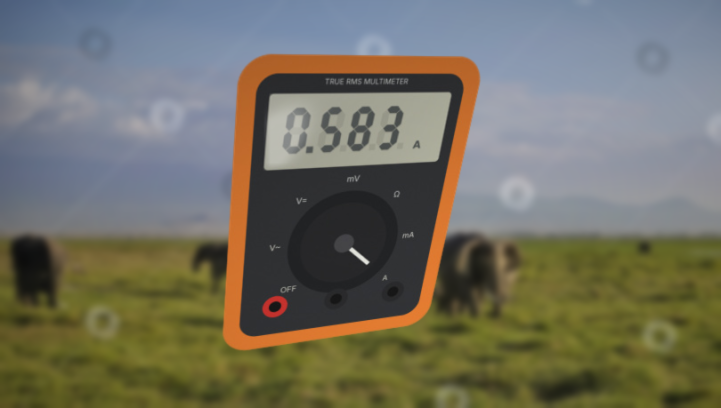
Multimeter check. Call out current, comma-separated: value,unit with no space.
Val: 0.583,A
